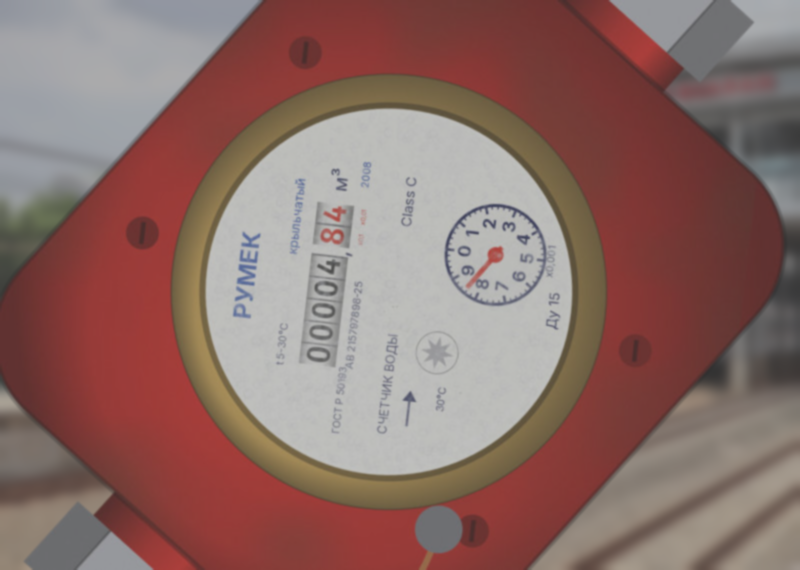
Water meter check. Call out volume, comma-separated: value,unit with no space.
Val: 4.848,m³
